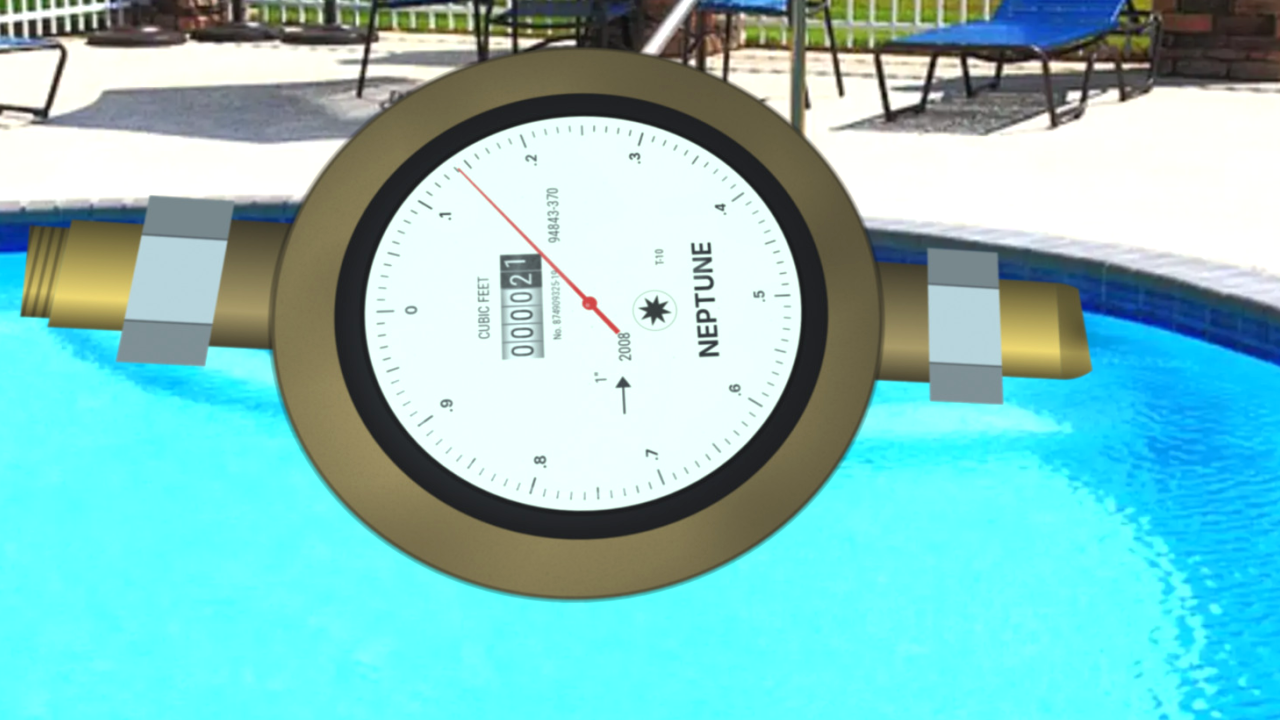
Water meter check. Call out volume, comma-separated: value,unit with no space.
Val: 21.14,ft³
